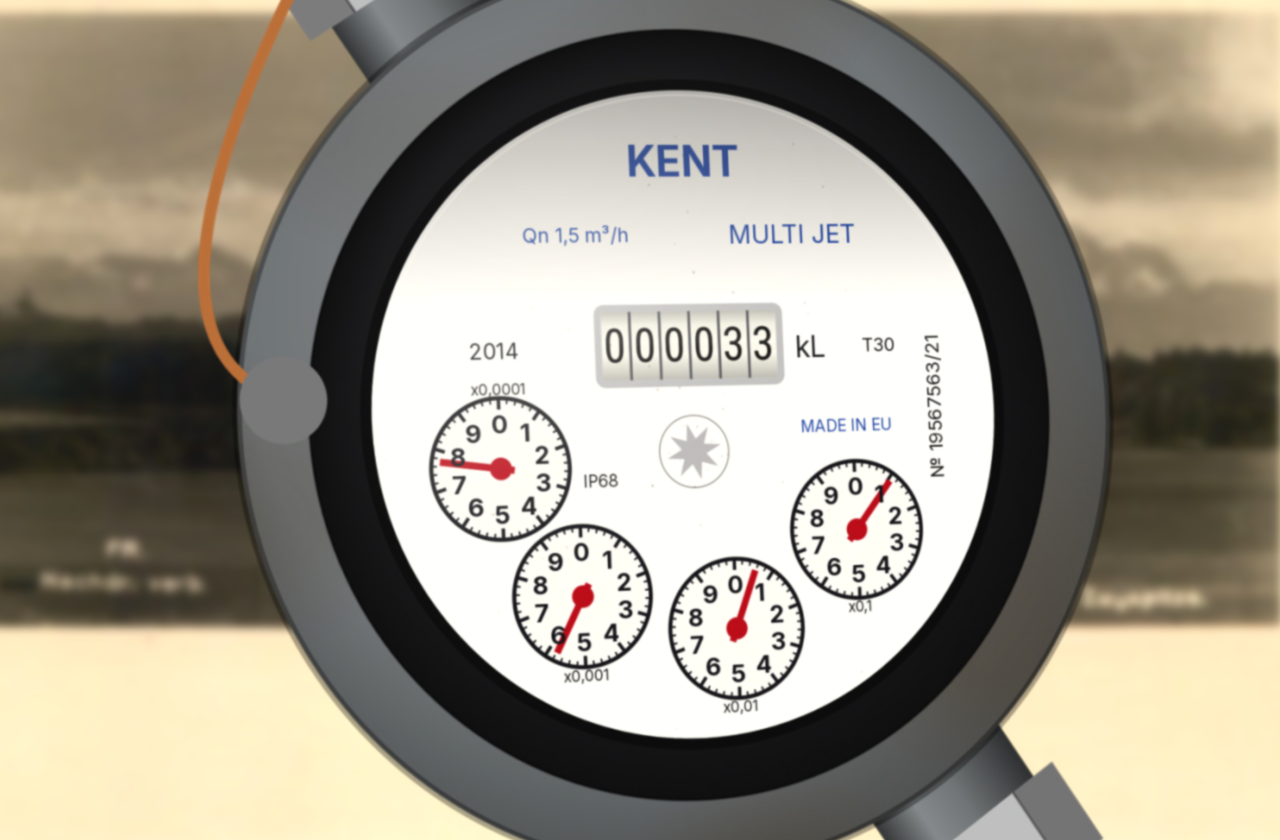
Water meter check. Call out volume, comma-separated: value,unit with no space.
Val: 33.1057,kL
